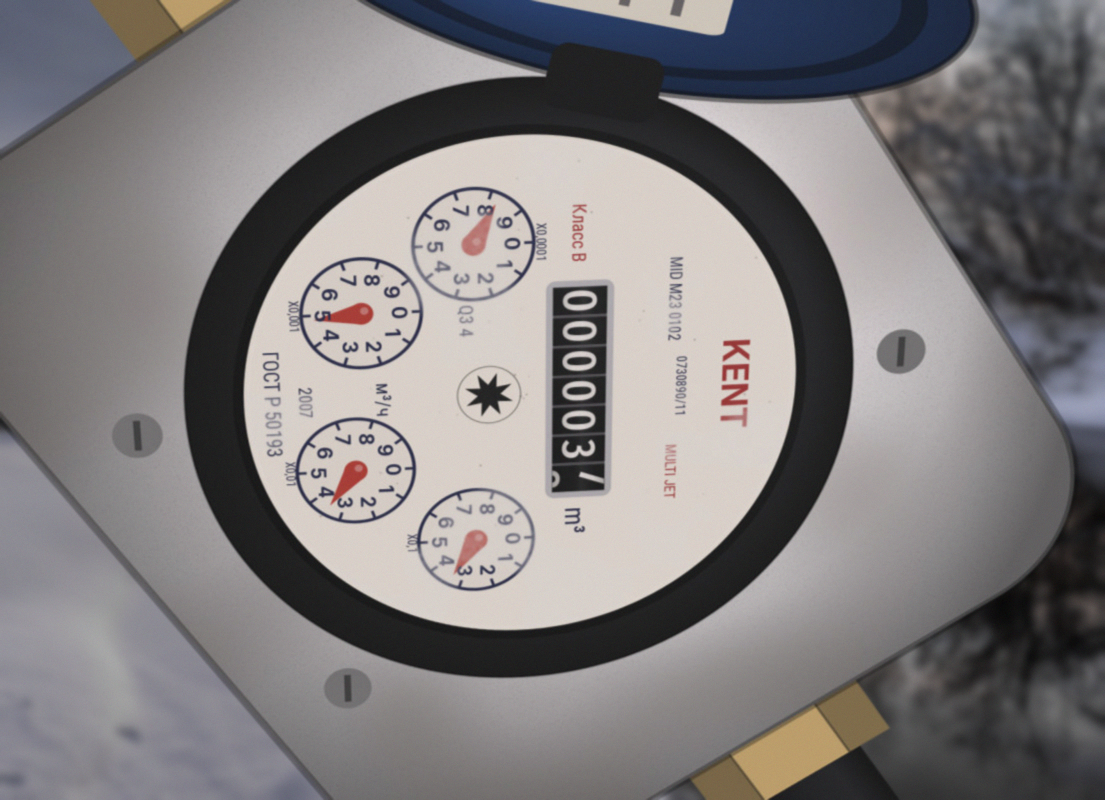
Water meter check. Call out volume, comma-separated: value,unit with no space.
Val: 37.3348,m³
